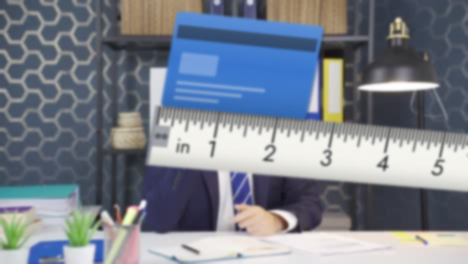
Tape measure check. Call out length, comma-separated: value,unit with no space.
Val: 2.5,in
